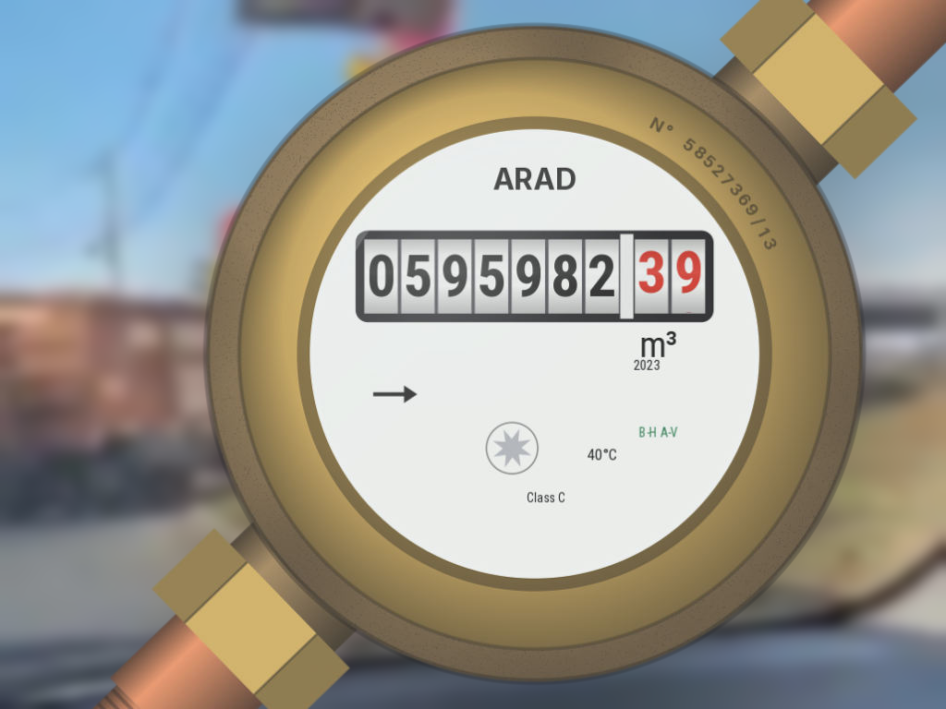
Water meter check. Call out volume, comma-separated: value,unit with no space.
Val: 595982.39,m³
